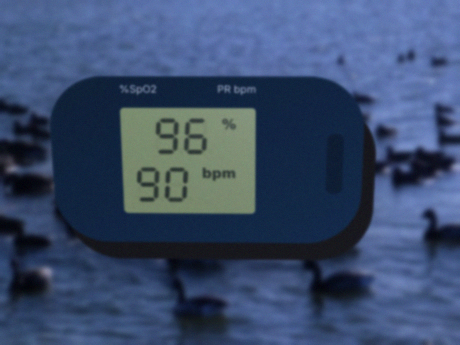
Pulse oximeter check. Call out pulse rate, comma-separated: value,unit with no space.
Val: 90,bpm
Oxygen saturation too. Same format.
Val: 96,%
